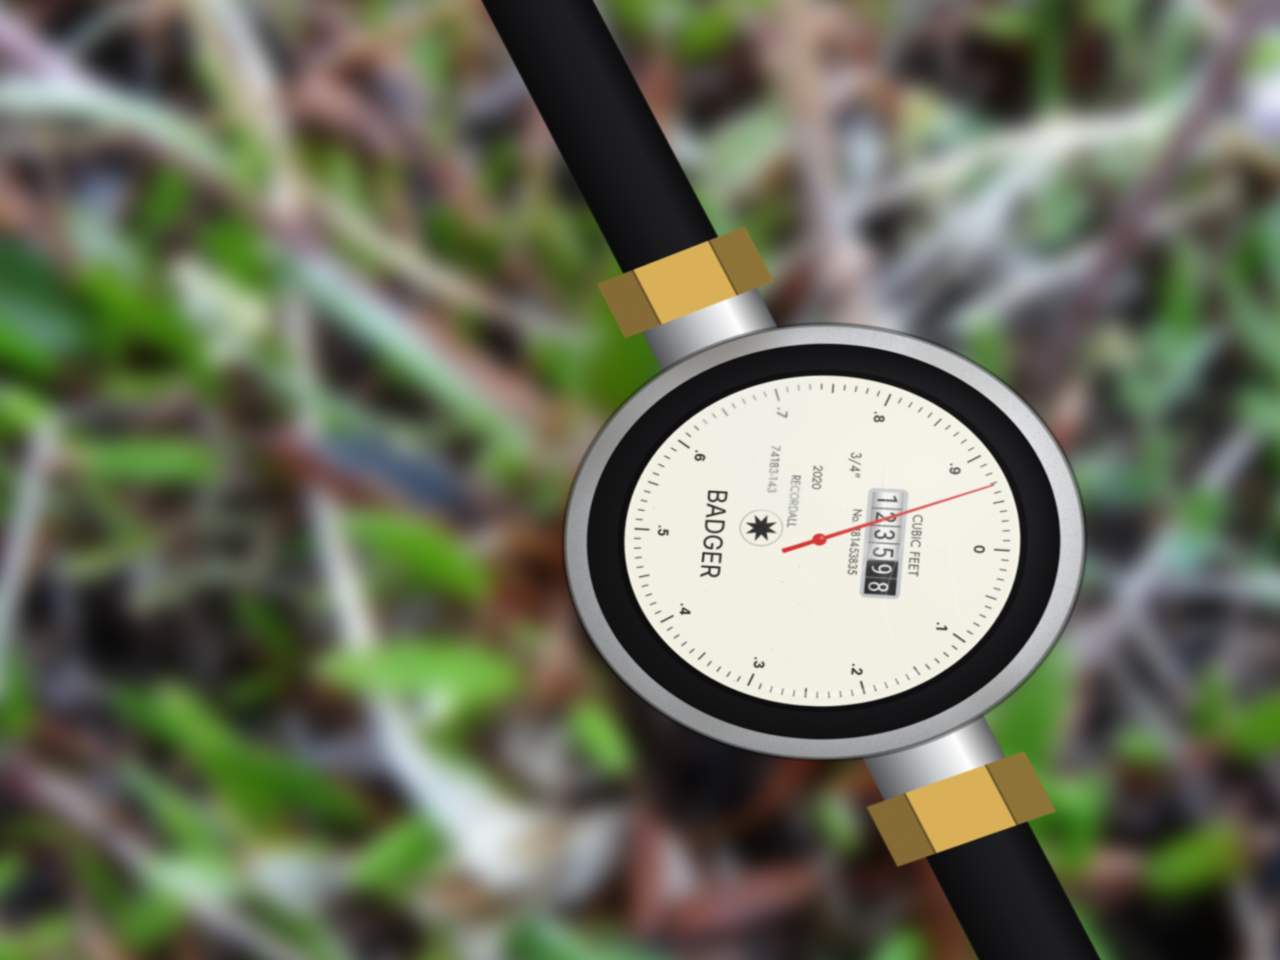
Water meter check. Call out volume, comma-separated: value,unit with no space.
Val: 123597.93,ft³
